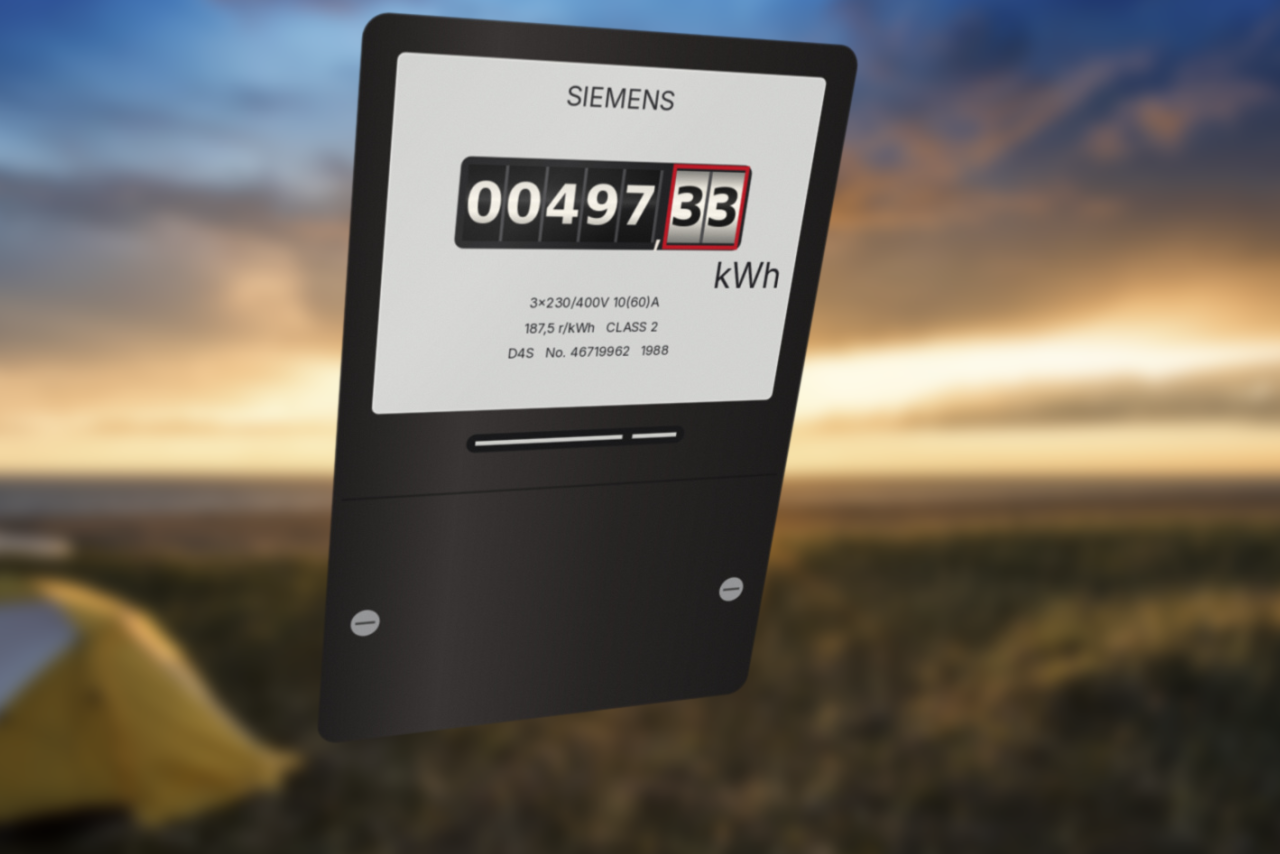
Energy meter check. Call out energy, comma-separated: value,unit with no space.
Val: 497.33,kWh
